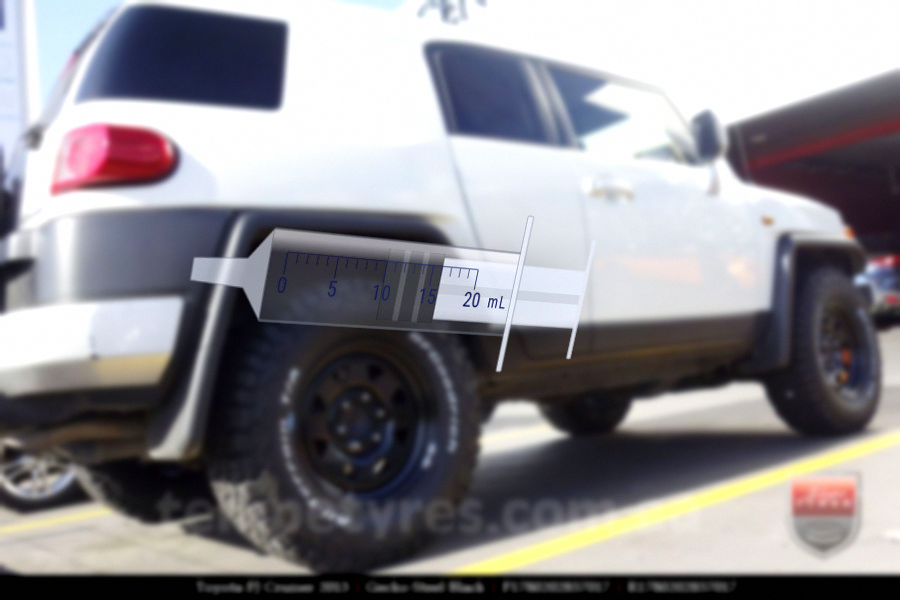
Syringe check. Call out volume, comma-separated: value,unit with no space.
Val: 10,mL
